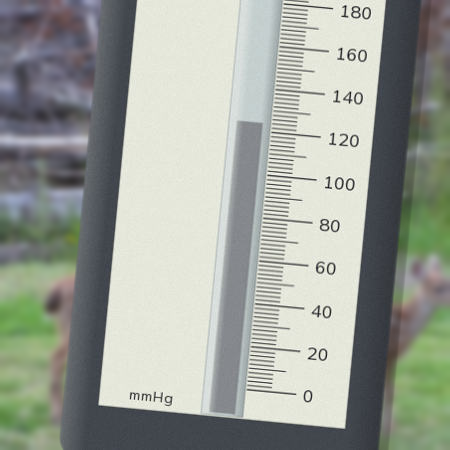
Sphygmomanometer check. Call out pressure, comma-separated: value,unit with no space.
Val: 124,mmHg
